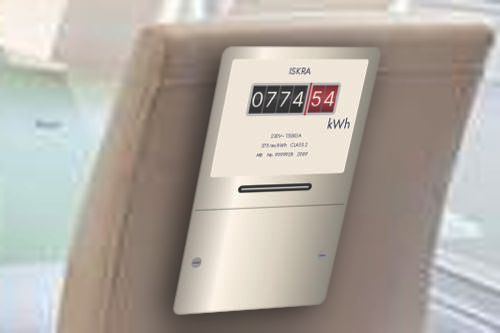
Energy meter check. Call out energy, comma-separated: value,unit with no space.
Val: 774.54,kWh
